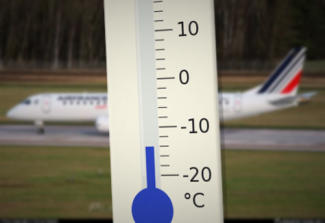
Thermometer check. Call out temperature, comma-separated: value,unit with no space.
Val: -14,°C
